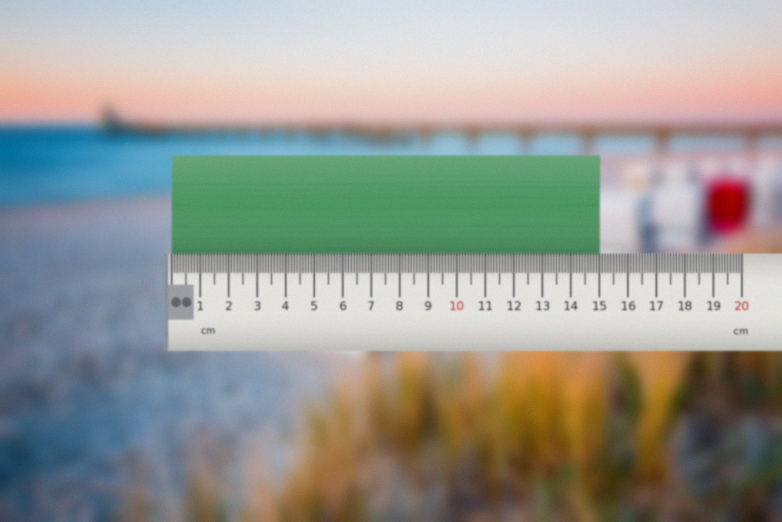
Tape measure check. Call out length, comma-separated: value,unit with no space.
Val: 15,cm
